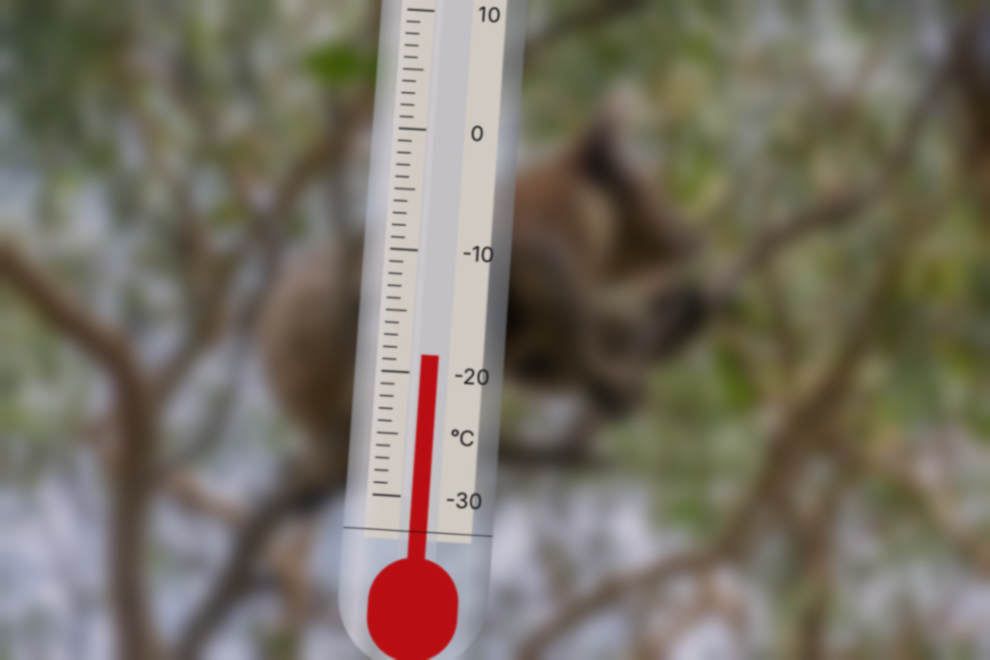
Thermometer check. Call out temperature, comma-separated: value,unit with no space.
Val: -18.5,°C
